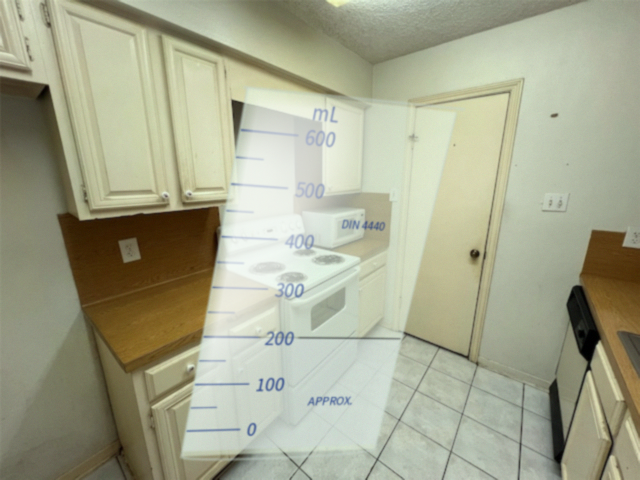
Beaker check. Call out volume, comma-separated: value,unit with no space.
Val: 200,mL
